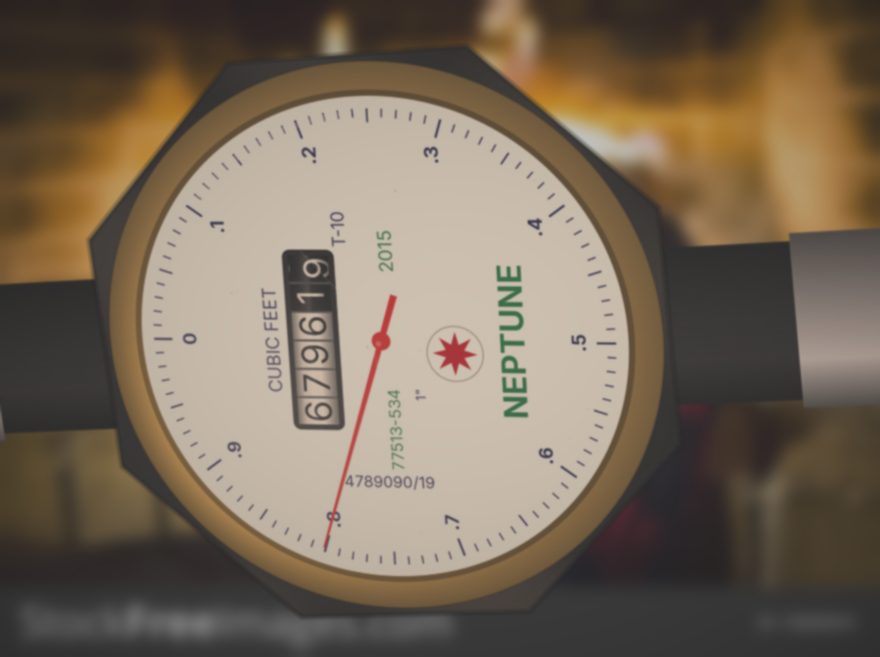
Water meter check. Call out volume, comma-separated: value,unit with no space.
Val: 679618.80,ft³
